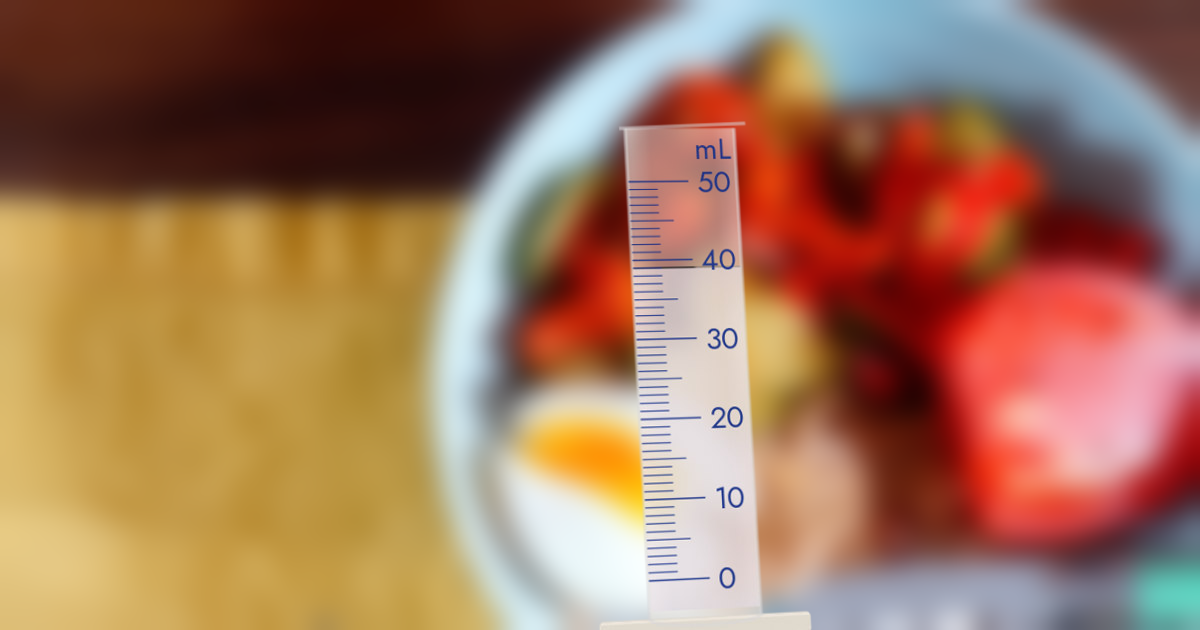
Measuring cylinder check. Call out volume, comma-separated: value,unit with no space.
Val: 39,mL
